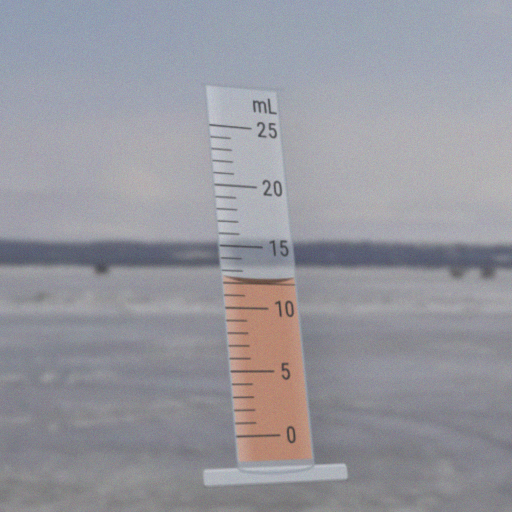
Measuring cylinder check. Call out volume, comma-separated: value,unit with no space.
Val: 12,mL
